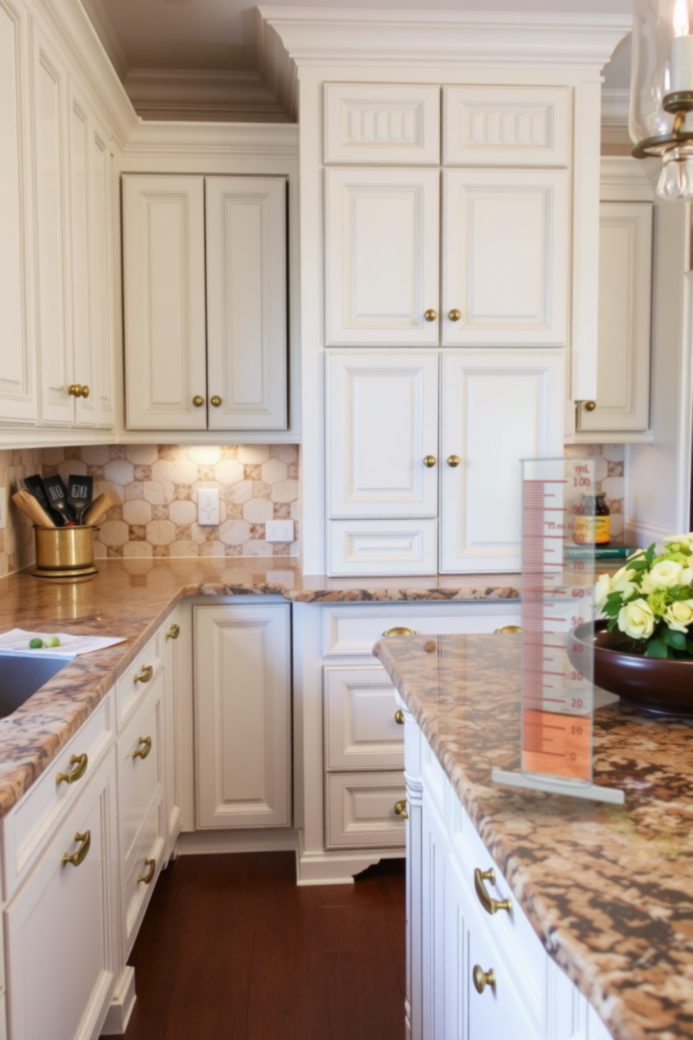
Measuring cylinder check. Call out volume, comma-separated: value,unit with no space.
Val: 15,mL
